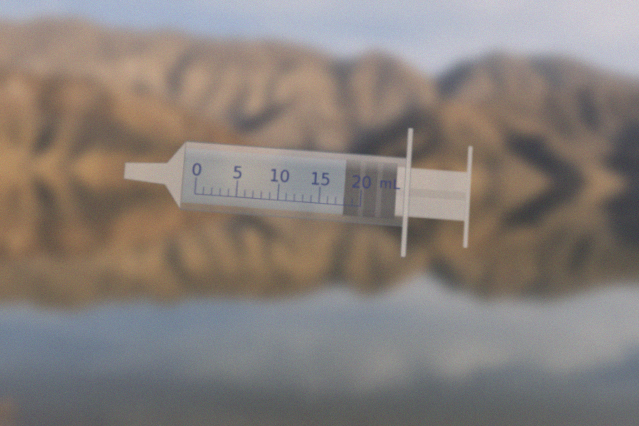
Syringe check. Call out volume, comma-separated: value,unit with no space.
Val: 18,mL
